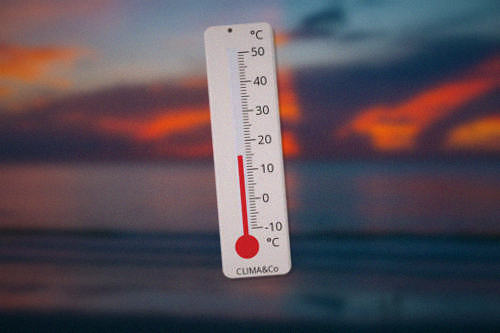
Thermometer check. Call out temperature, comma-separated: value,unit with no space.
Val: 15,°C
